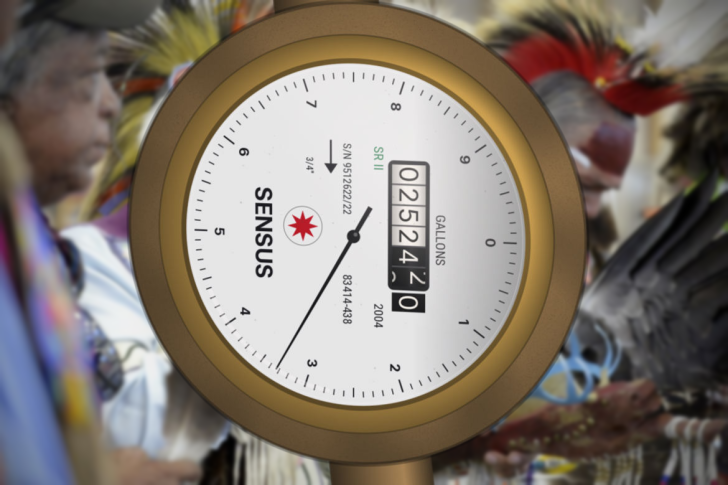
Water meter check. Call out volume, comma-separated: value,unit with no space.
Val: 252423.3,gal
